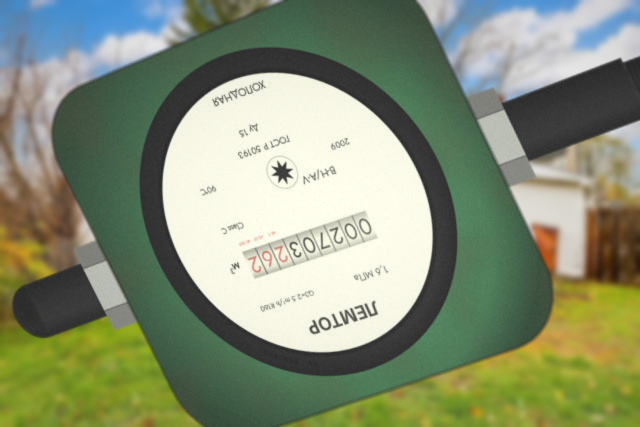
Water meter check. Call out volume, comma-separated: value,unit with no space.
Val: 2703.262,m³
